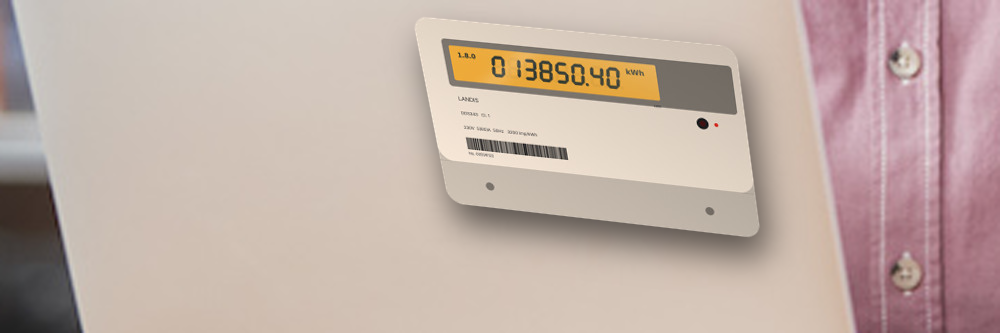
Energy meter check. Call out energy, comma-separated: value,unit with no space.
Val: 13850.40,kWh
